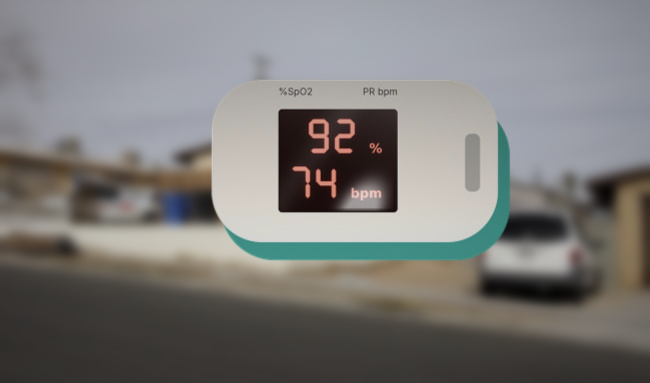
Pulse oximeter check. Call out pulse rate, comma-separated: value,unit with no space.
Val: 74,bpm
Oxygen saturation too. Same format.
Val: 92,%
